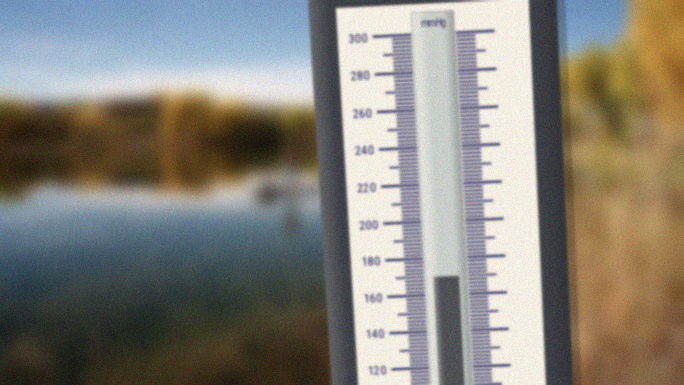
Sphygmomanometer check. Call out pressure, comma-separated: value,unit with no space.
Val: 170,mmHg
